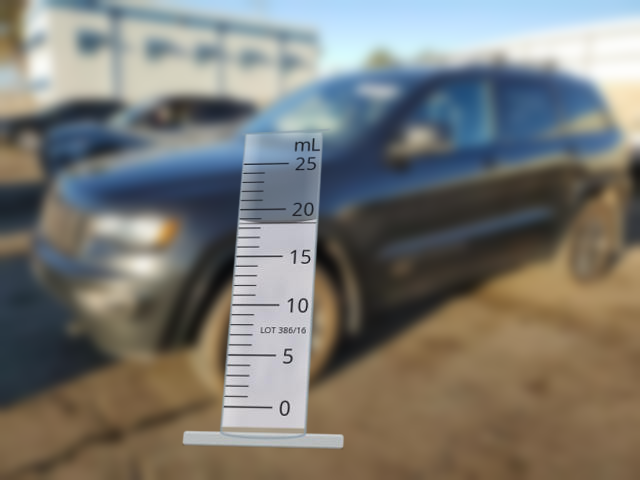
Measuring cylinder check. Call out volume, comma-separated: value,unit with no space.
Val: 18.5,mL
